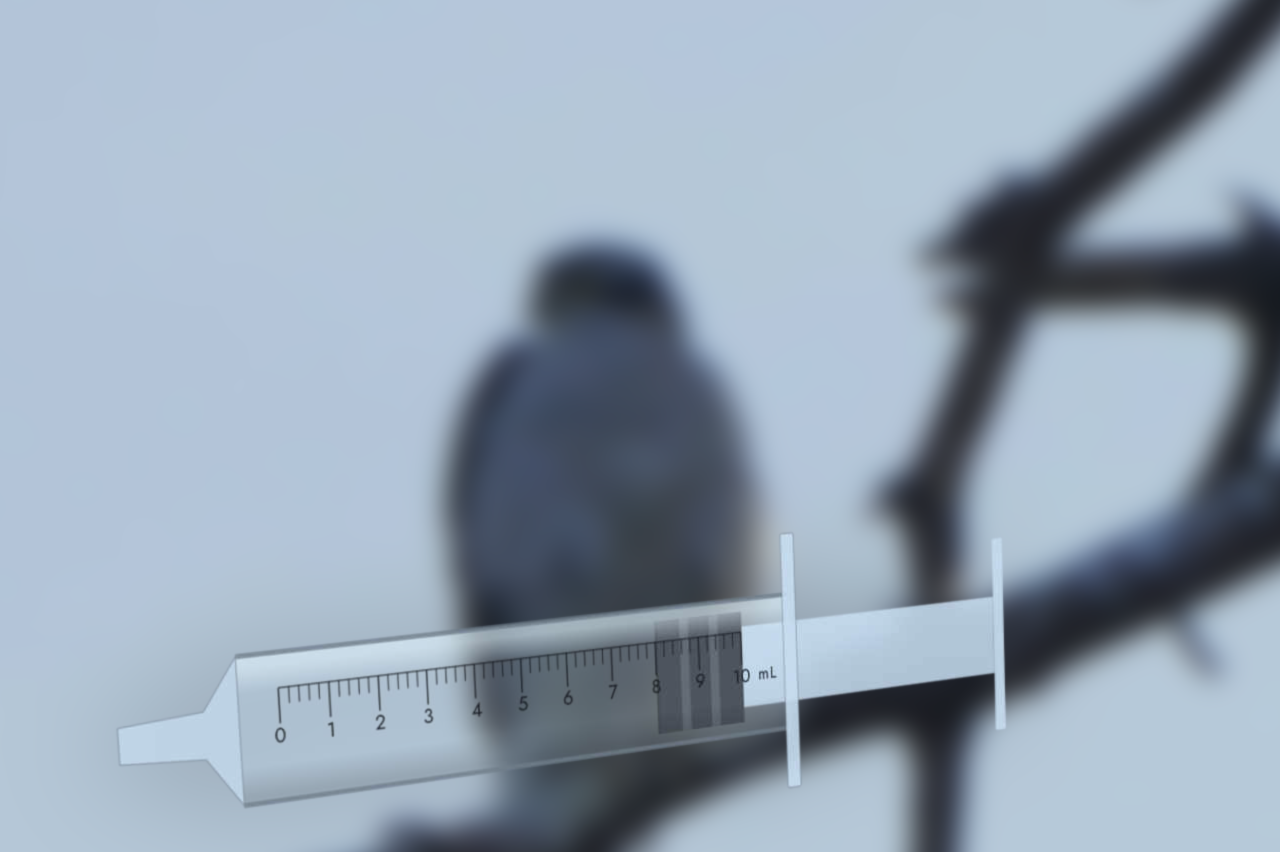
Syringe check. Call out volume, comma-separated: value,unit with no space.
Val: 8,mL
